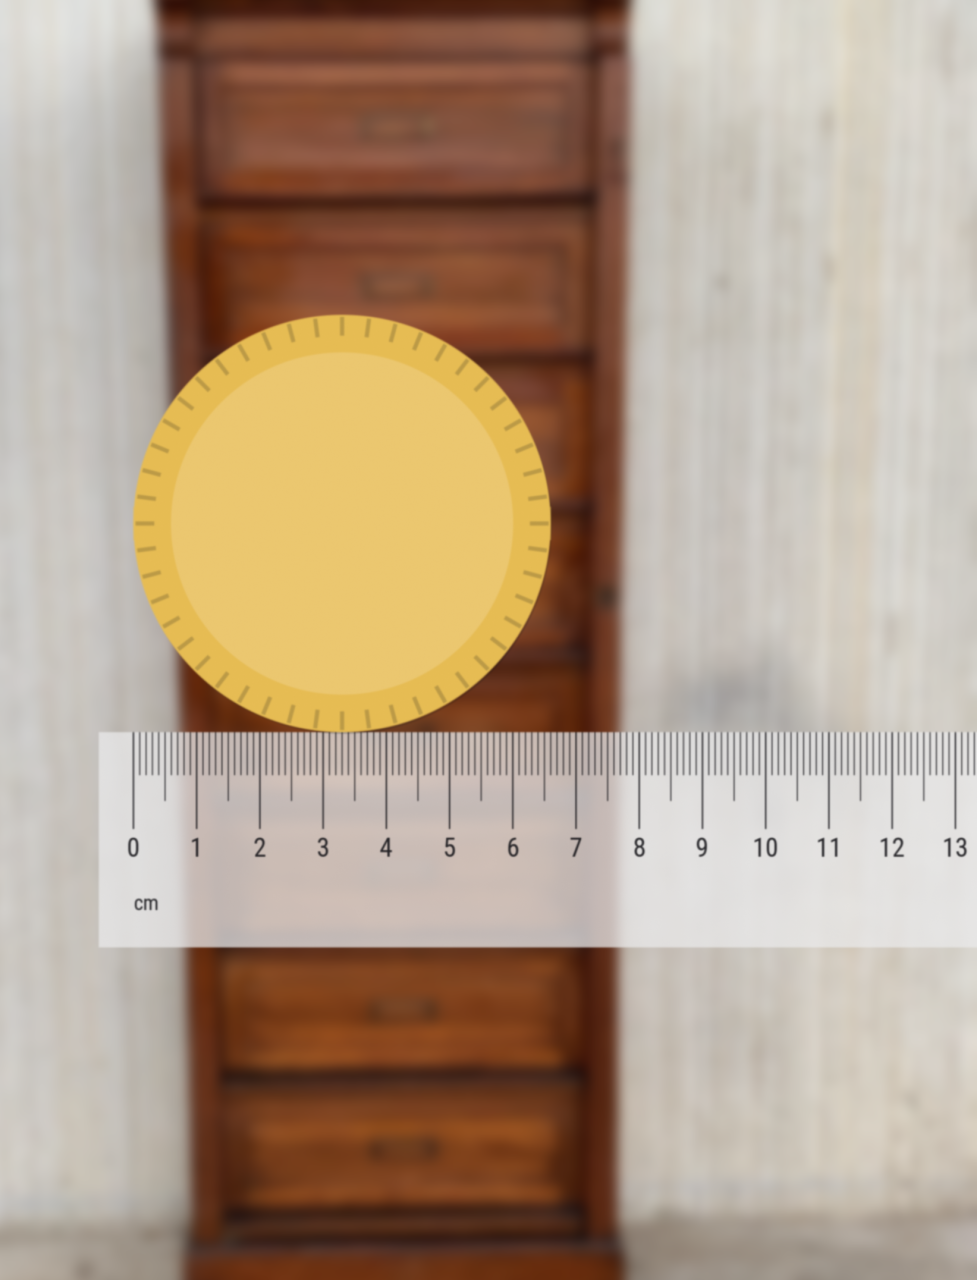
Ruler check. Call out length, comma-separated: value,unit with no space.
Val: 6.6,cm
